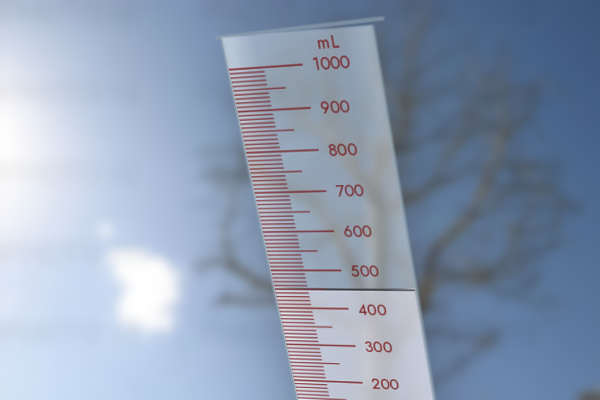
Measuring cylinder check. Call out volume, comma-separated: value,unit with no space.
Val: 450,mL
